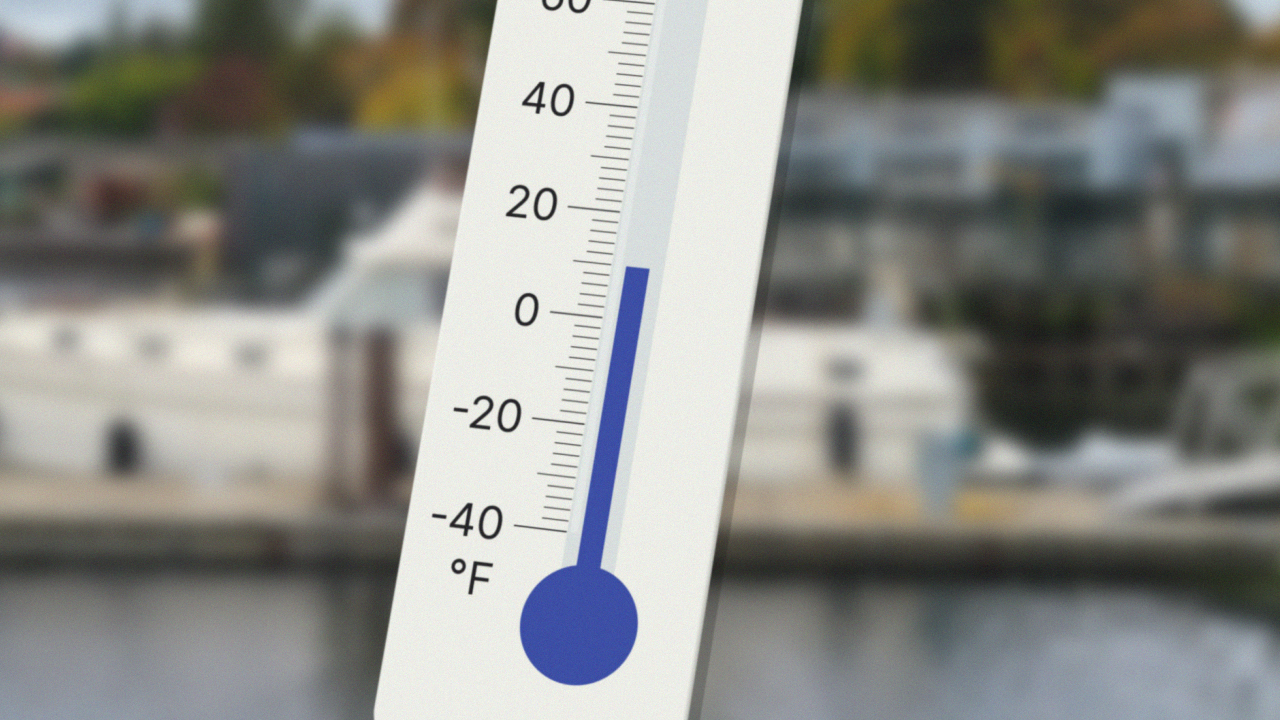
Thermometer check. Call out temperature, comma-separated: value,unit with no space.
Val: 10,°F
